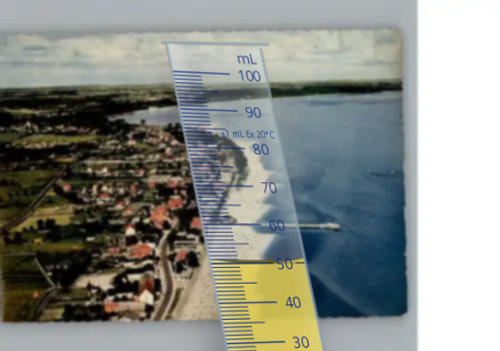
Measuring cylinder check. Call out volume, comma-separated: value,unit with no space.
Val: 50,mL
